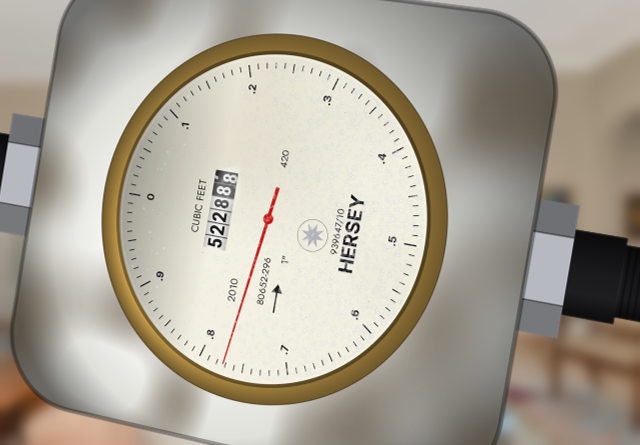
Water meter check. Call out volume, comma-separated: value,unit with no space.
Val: 522887.77,ft³
